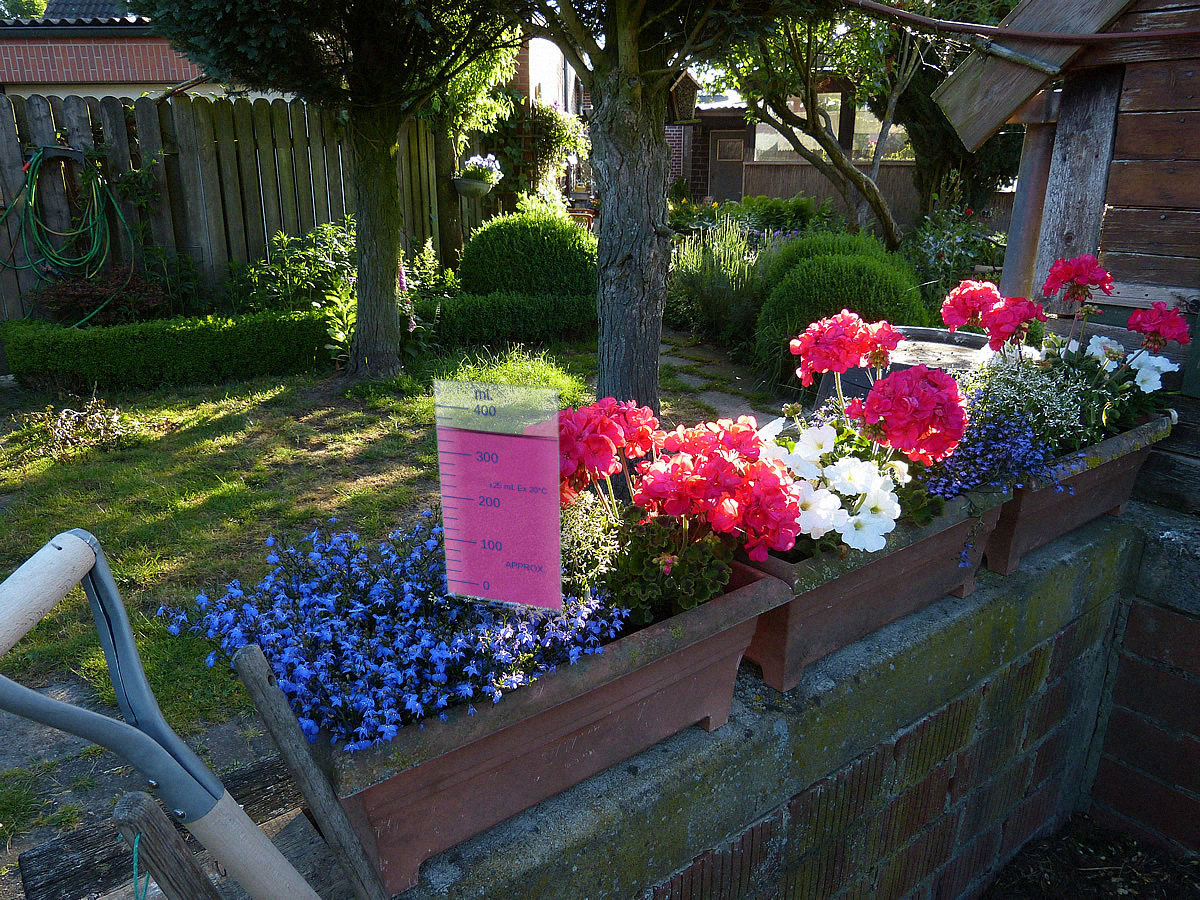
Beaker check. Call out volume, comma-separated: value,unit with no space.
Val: 350,mL
